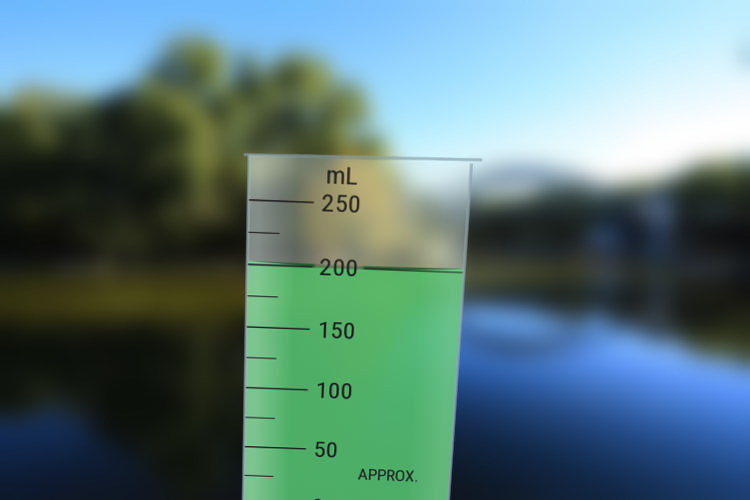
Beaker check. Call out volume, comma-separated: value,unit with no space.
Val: 200,mL
